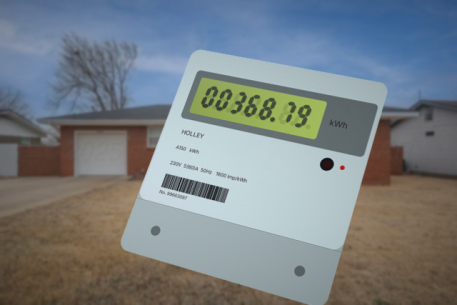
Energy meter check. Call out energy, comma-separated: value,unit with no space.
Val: 368.79,kWh
